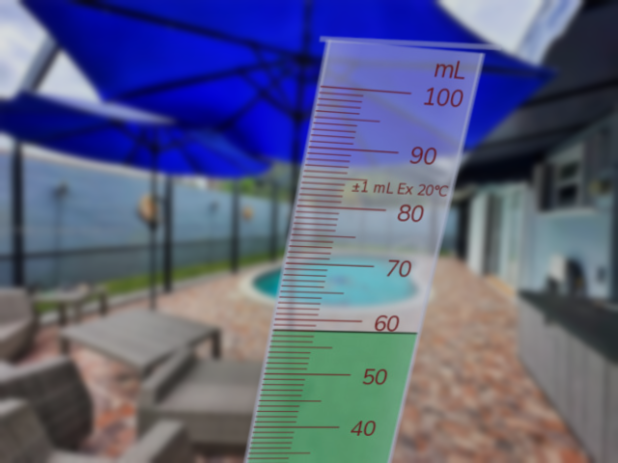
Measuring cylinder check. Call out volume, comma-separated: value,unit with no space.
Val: 58,mL
